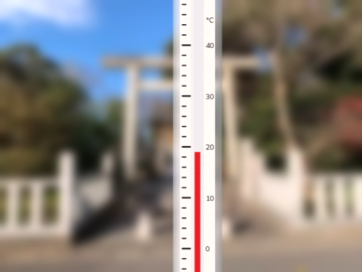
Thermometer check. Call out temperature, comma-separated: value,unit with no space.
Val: 19,°C
